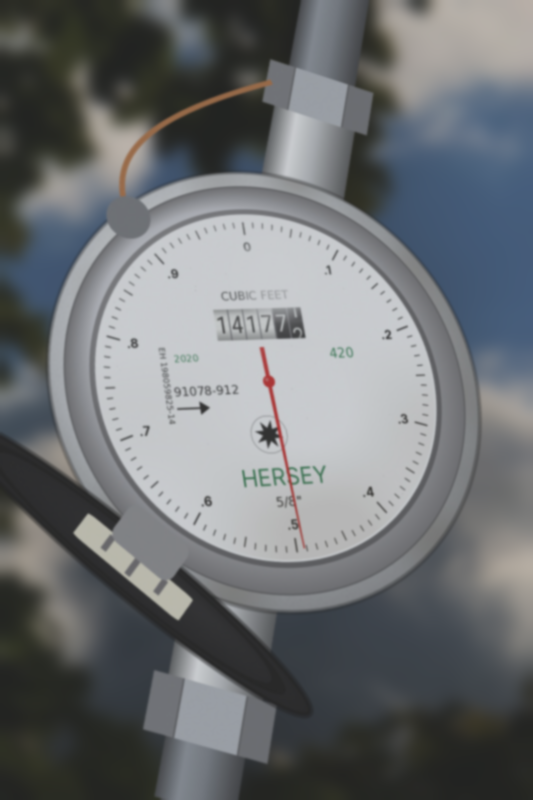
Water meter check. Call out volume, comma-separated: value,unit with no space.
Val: 141771.49,ft³
